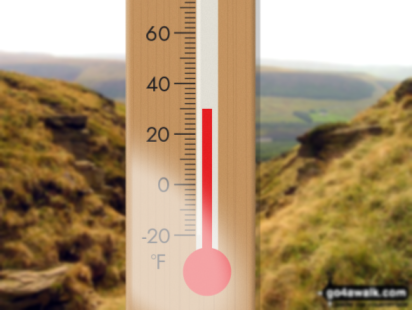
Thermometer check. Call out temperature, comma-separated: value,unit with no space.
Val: 30,°F
